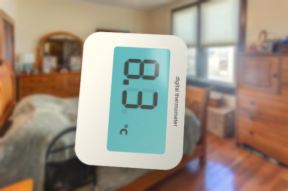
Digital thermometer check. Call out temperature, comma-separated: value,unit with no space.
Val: 8.3,°C
